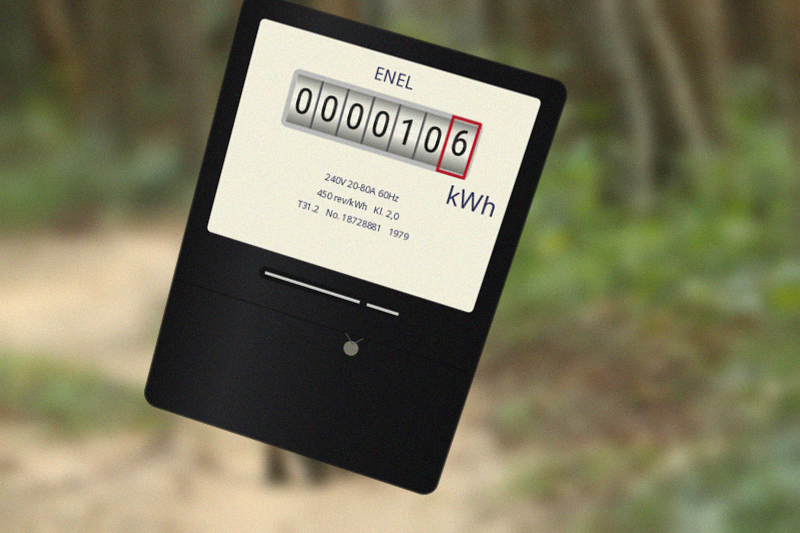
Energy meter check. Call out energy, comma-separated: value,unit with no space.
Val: 10.6,kWh
